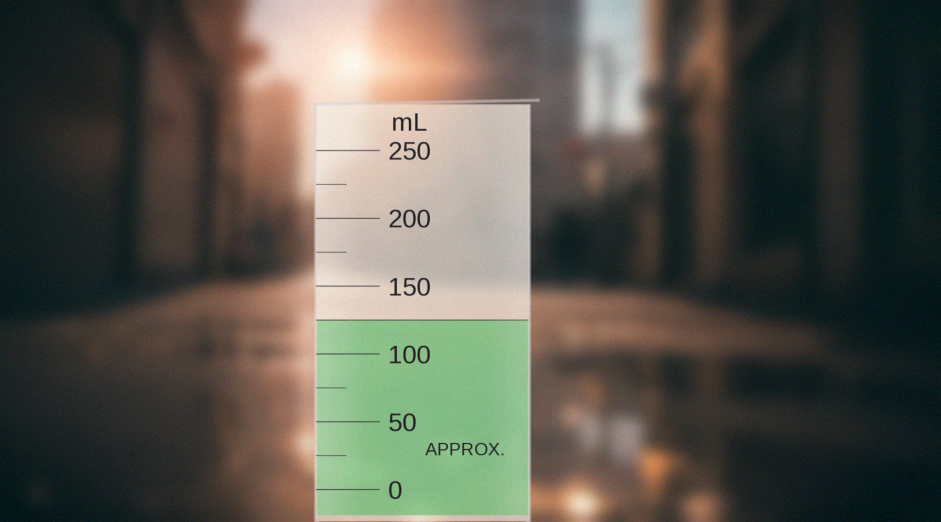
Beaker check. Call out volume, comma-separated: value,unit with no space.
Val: 125,mL
